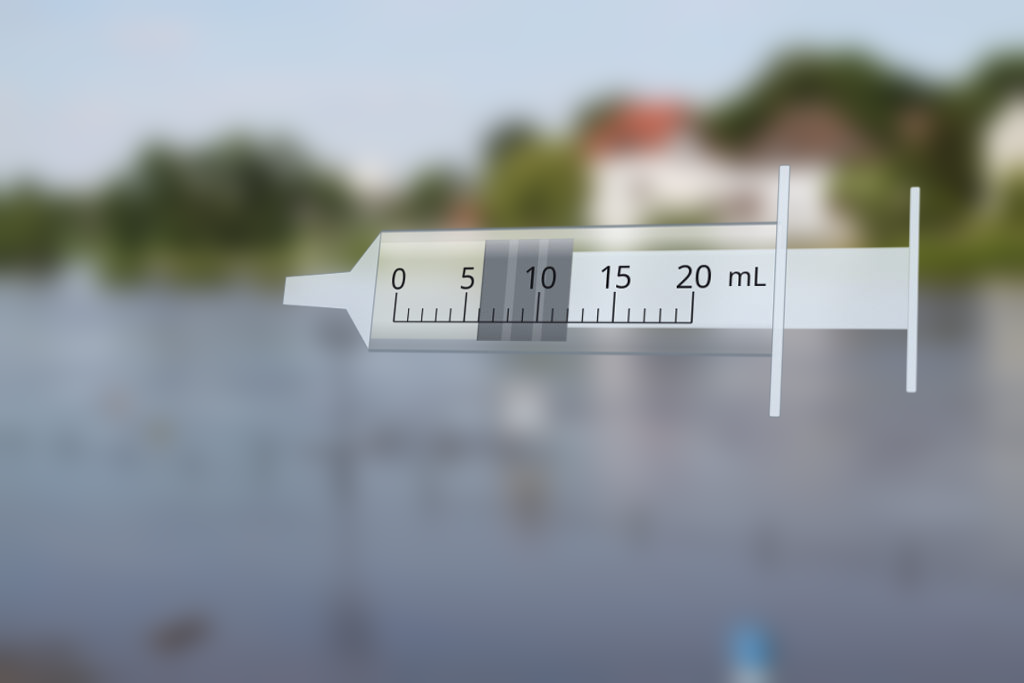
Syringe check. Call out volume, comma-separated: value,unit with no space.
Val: 6,mL
